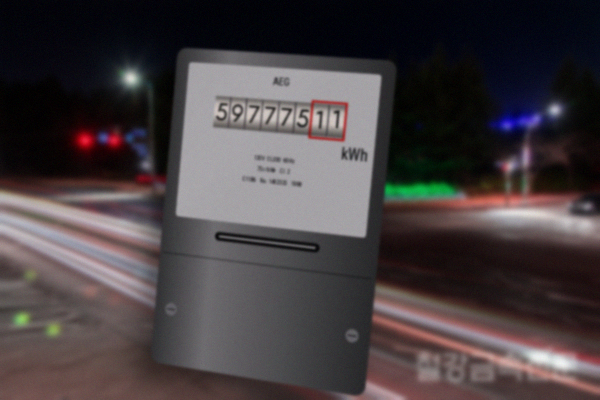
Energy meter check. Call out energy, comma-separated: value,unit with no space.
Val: 597775.11,kWh
